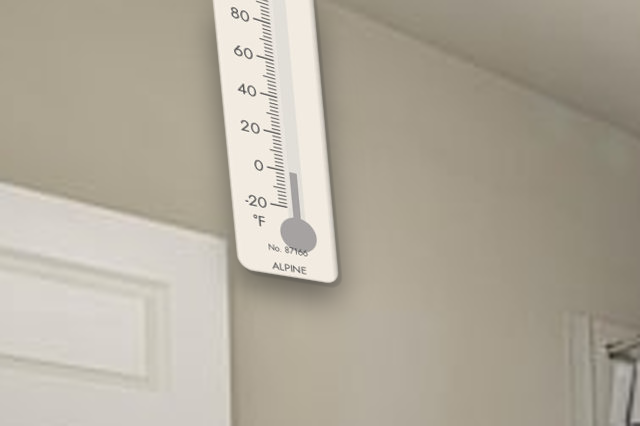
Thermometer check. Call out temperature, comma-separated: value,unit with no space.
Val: 0,°F
